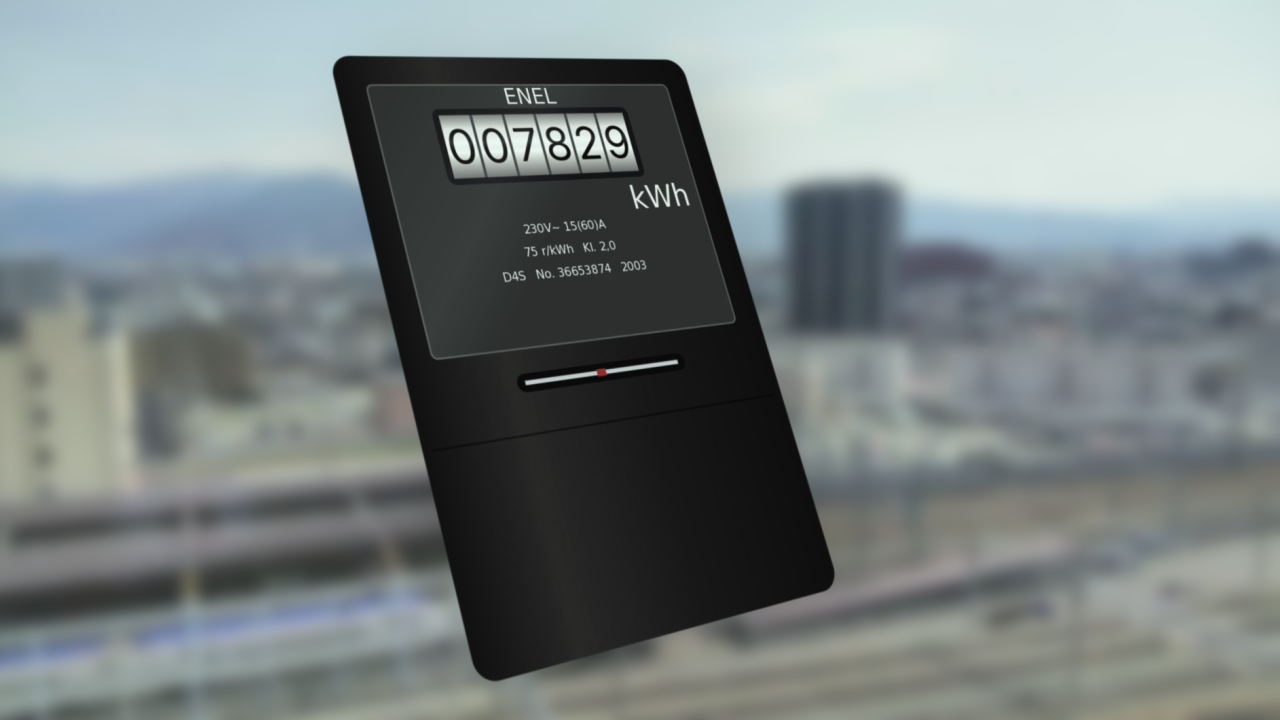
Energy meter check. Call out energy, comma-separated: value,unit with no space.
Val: 7829,kWh
